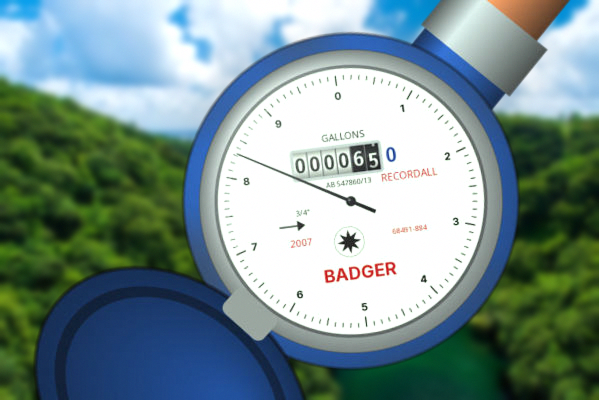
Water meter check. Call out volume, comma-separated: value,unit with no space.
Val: 648.3,gal
